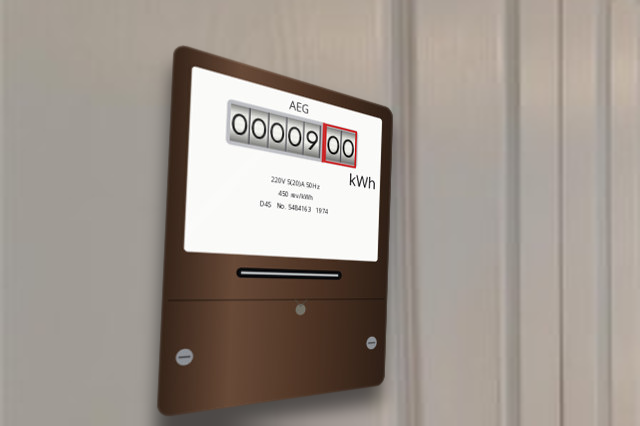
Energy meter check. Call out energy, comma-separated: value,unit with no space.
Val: 9.00,kWh
